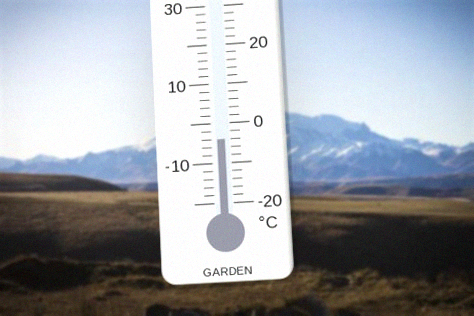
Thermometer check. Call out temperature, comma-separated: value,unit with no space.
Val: -4,°C
